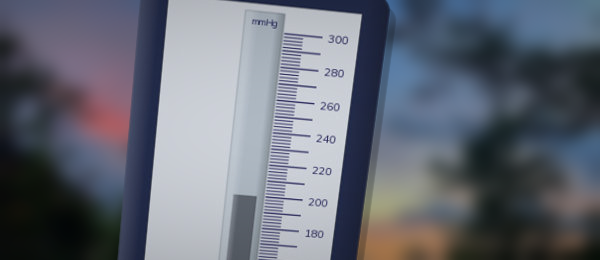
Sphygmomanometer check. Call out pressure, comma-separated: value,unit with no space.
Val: 200,mmHg
